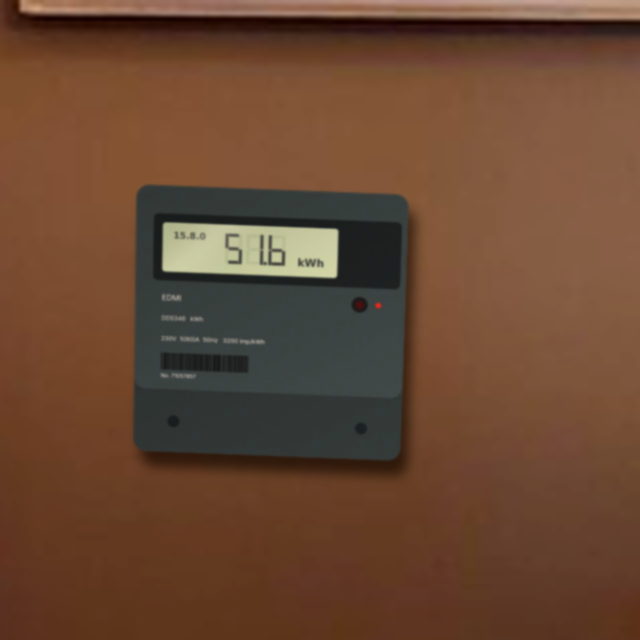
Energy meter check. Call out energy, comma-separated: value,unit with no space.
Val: 51.6,kWh
